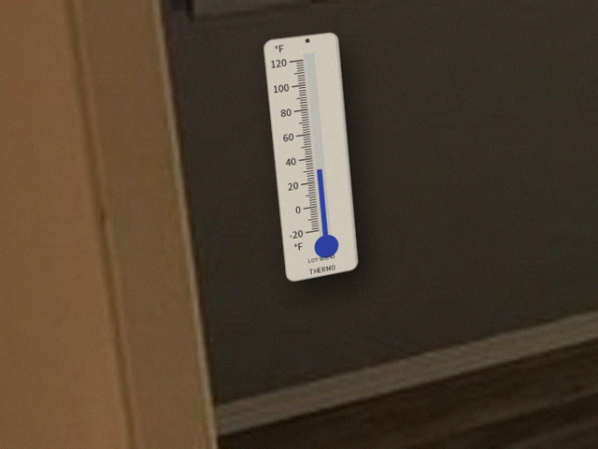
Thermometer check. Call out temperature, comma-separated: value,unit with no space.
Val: 30,°F
